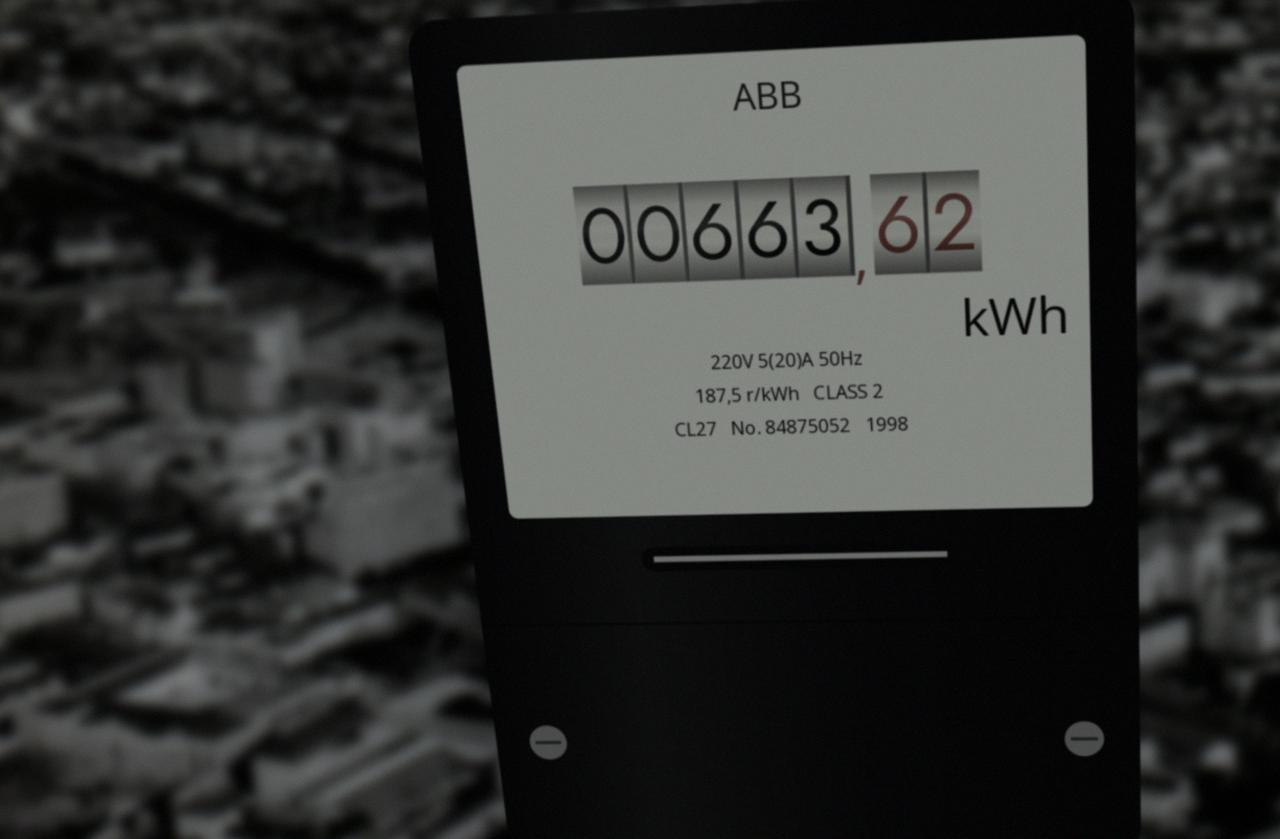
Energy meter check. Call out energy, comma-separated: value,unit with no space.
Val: 663.62,kWh
